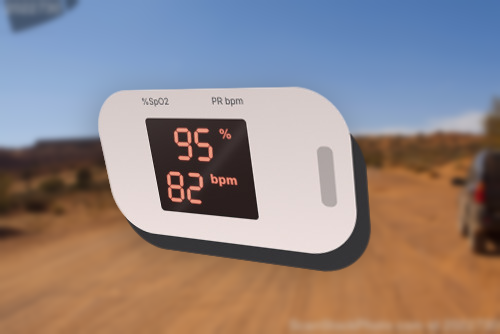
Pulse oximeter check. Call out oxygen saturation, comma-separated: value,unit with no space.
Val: 95,%
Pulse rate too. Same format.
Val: 82,bpm
